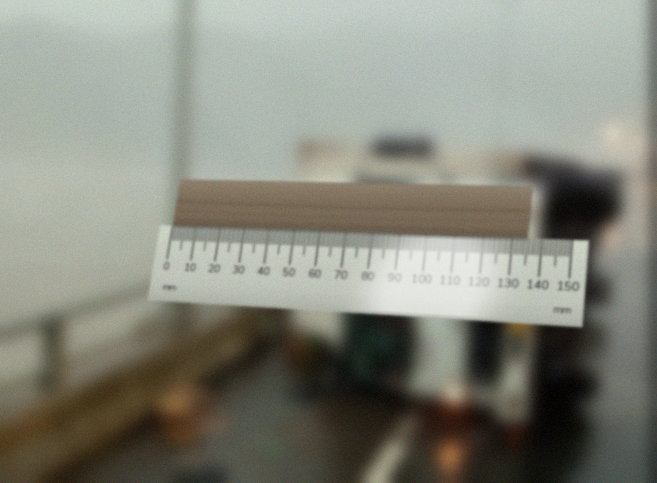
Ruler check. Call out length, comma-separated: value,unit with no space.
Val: 135,mm
